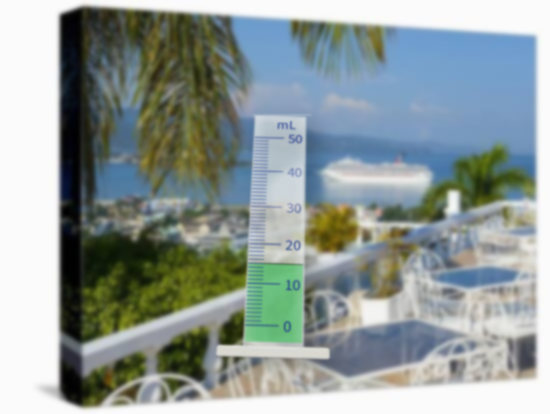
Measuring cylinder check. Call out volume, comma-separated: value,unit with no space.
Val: 15,mL
